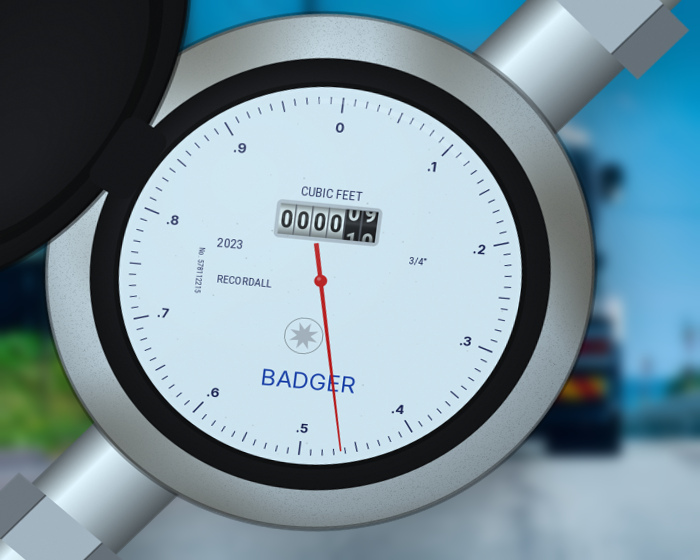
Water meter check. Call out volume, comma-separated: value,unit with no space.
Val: 9.46,ft³
